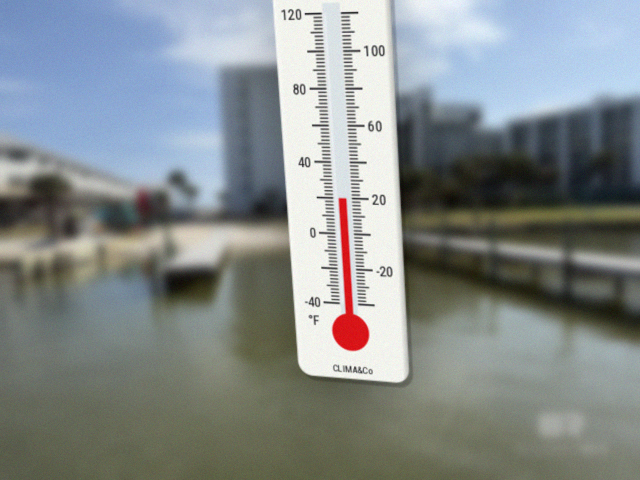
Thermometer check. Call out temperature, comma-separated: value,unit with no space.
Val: 20,°F
